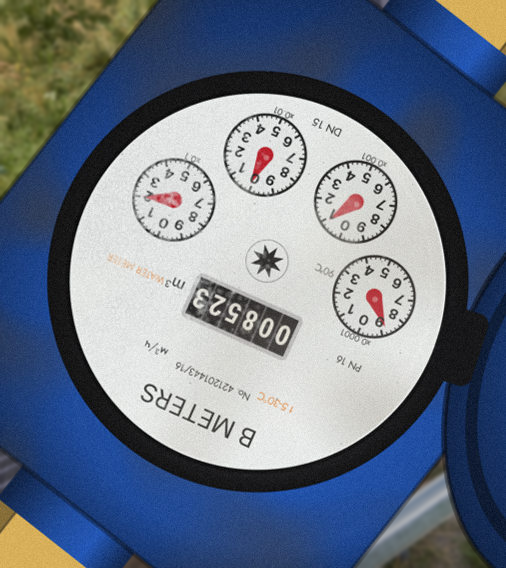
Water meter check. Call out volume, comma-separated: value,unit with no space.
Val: 8523.2008,m³
